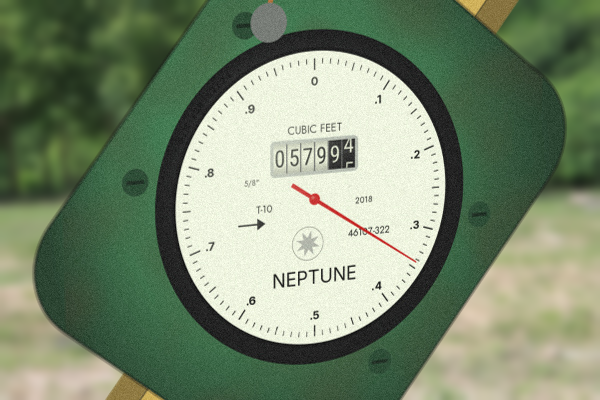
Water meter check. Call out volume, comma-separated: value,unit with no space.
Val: 57994.34,ft³
